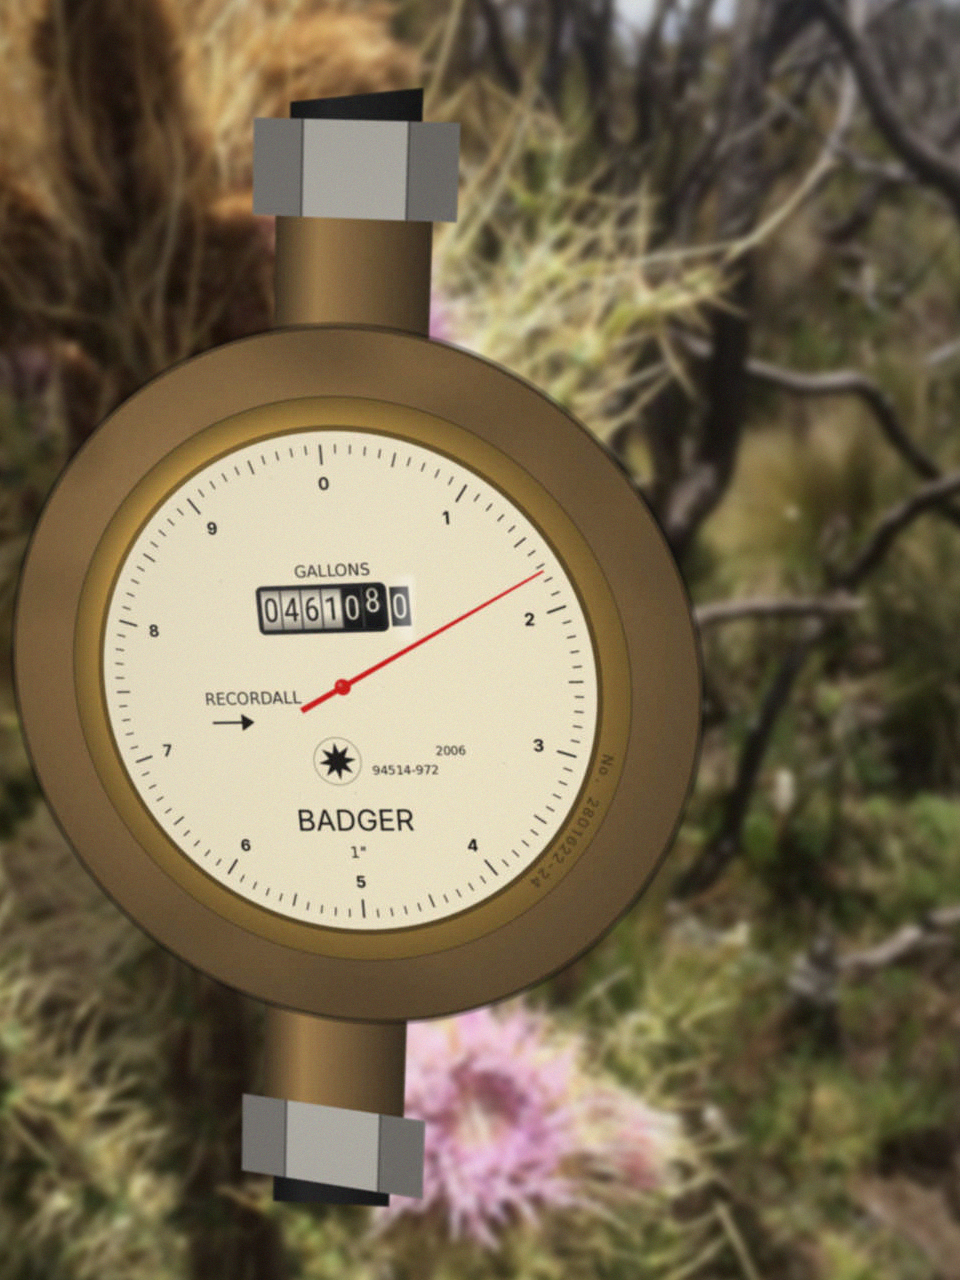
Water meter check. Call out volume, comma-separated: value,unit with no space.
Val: 461081.7,gal
